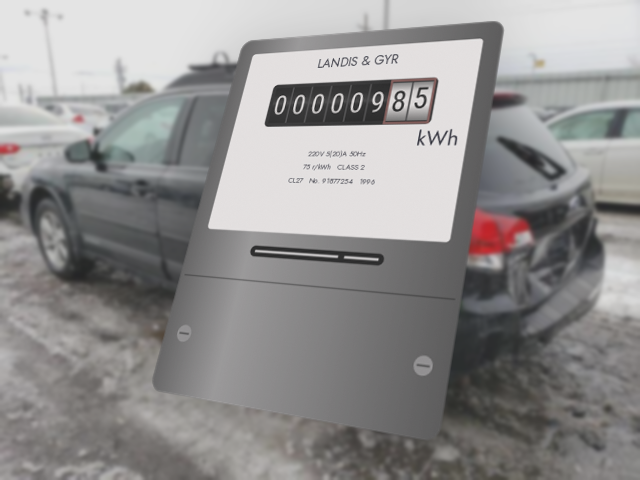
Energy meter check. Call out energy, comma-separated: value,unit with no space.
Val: 9.85,kWh
